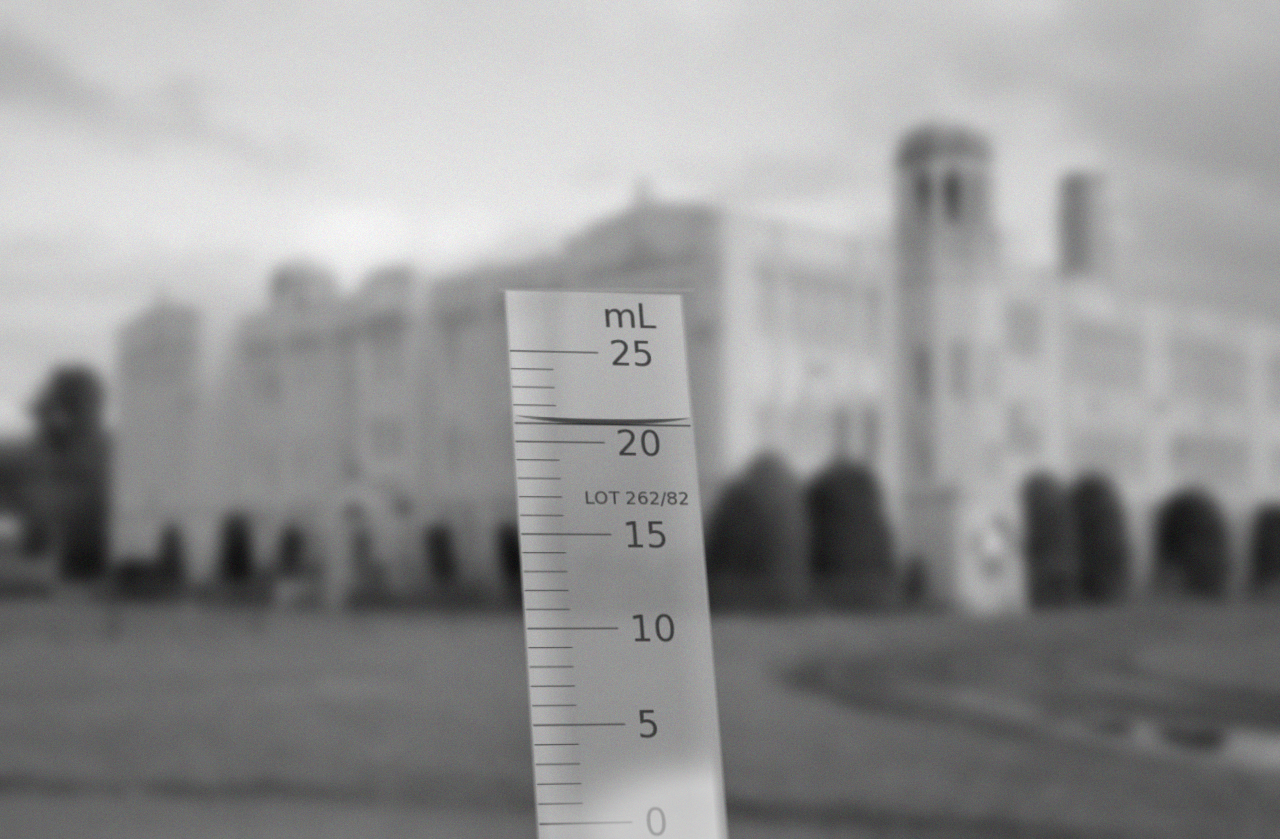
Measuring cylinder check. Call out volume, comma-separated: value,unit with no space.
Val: 21,mL
